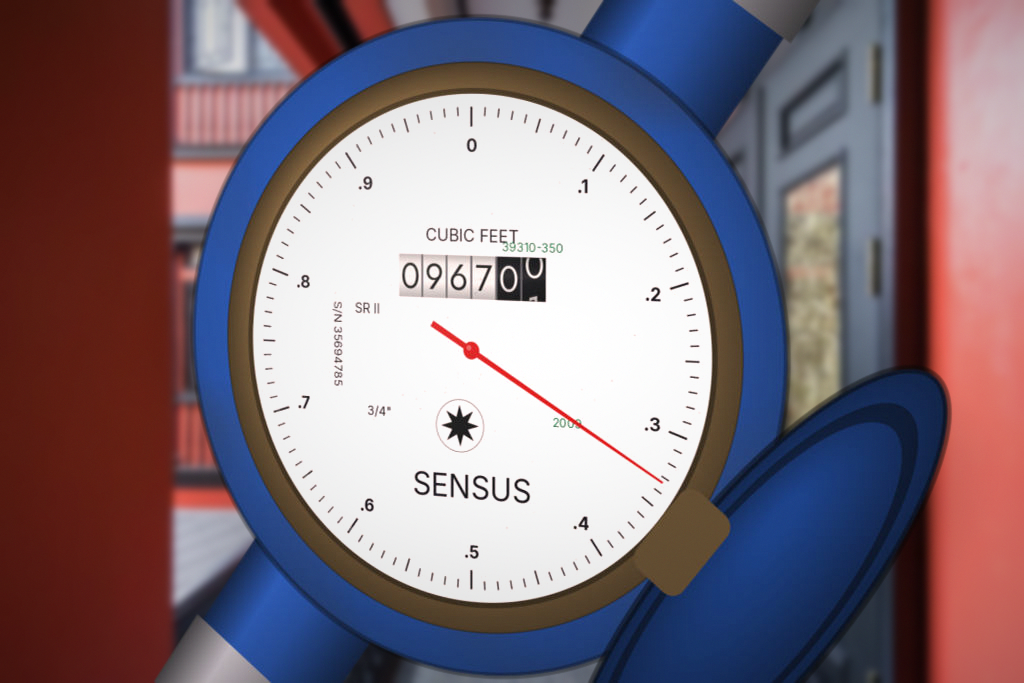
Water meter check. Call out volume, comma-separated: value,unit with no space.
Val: 96700.33,ft³
